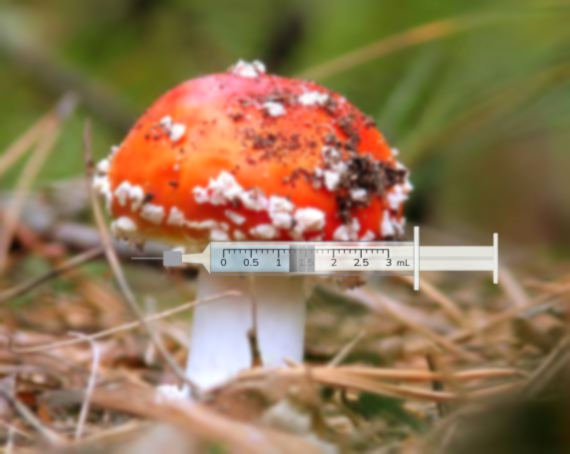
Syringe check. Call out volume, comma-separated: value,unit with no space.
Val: 1.2,mL
